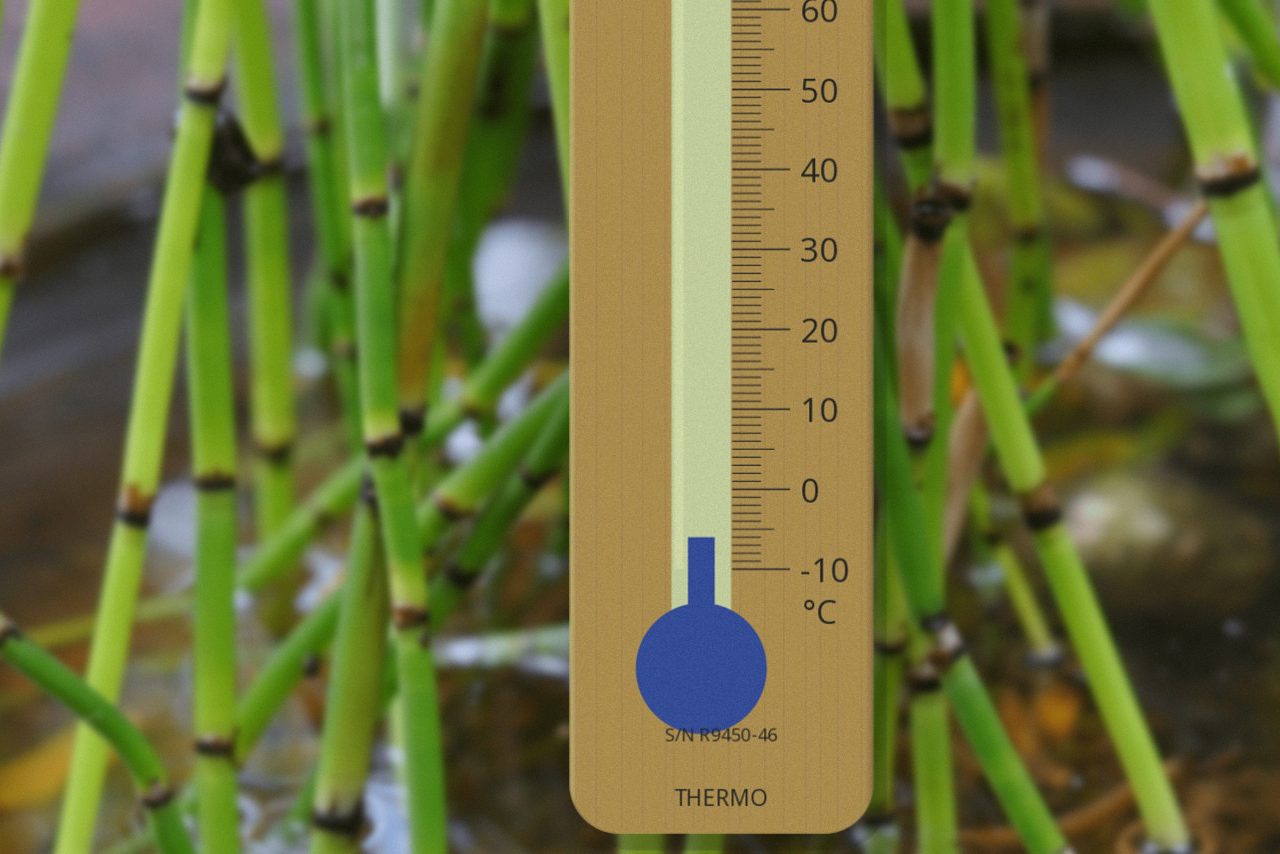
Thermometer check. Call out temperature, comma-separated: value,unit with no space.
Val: -6,°C
